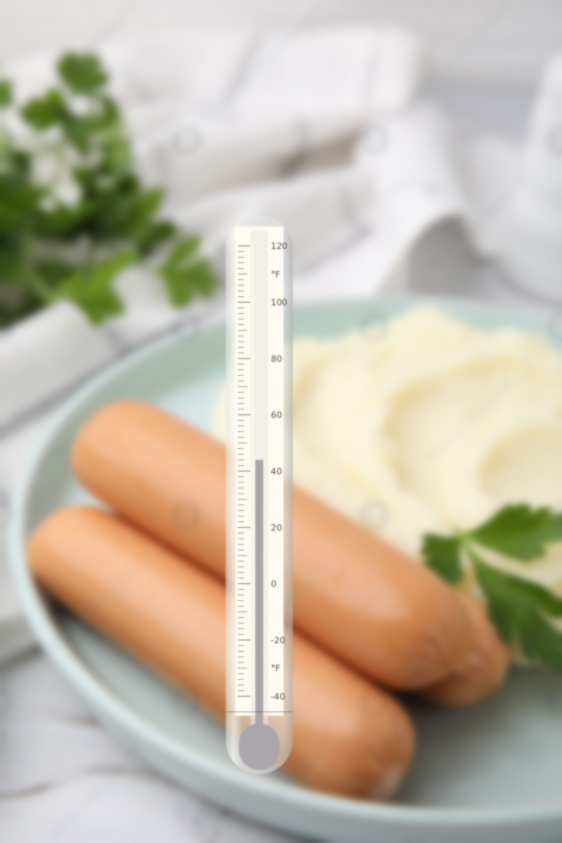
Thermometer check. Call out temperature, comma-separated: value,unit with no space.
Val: 44,°F
